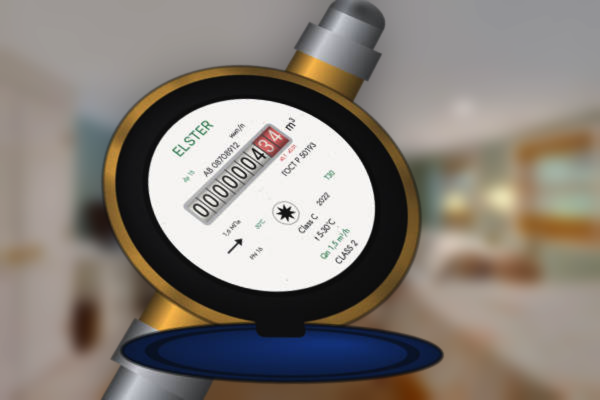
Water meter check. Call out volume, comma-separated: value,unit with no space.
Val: 4.34,m³
